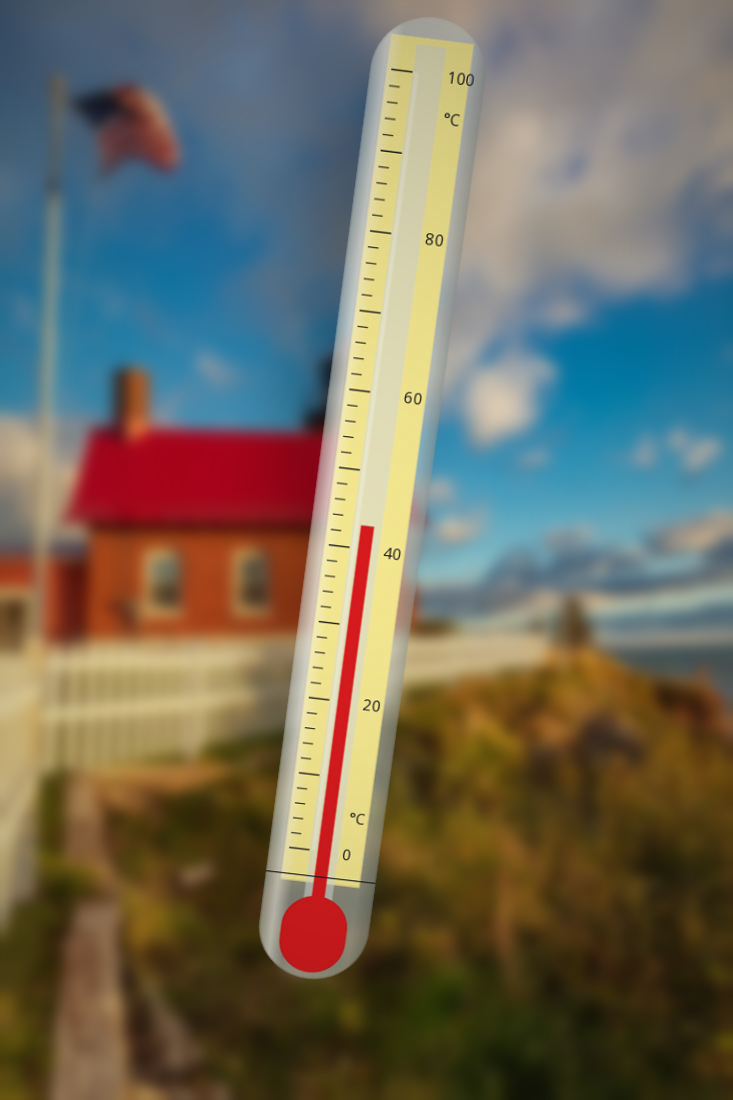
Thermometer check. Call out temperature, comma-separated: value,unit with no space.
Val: 43,°C
